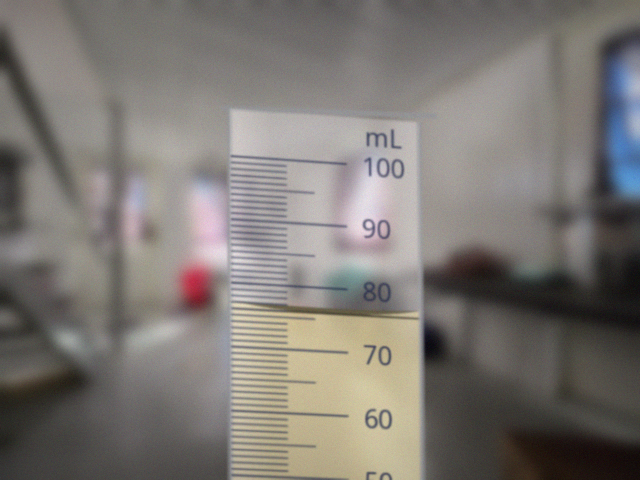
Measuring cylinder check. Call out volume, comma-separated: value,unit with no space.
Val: 76,mL
